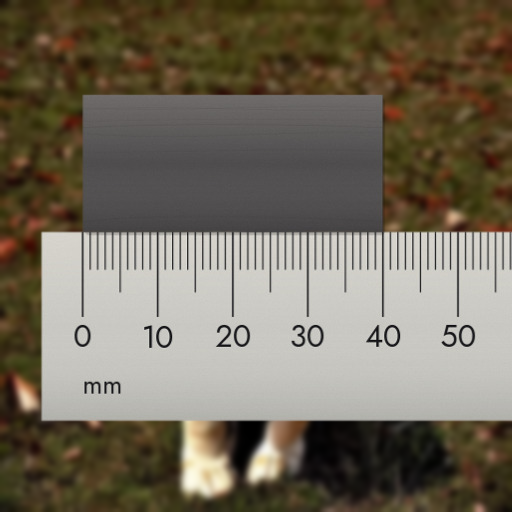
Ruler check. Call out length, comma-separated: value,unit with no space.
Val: 40,mm
